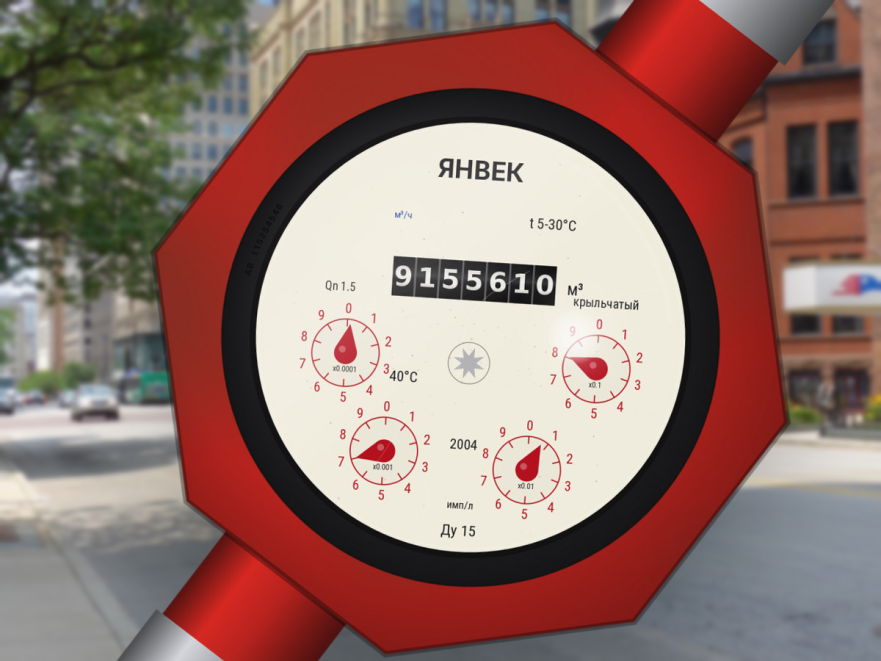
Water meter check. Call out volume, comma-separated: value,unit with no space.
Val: 9155610.8070,m³
